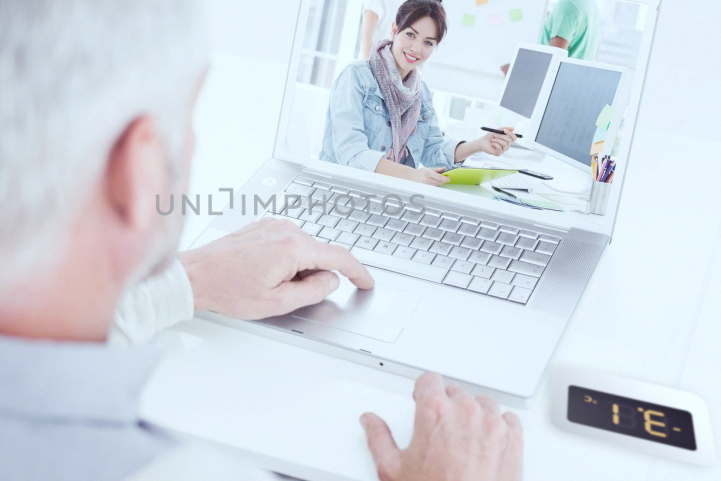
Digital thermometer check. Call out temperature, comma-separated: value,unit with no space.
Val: -3.1,°C
